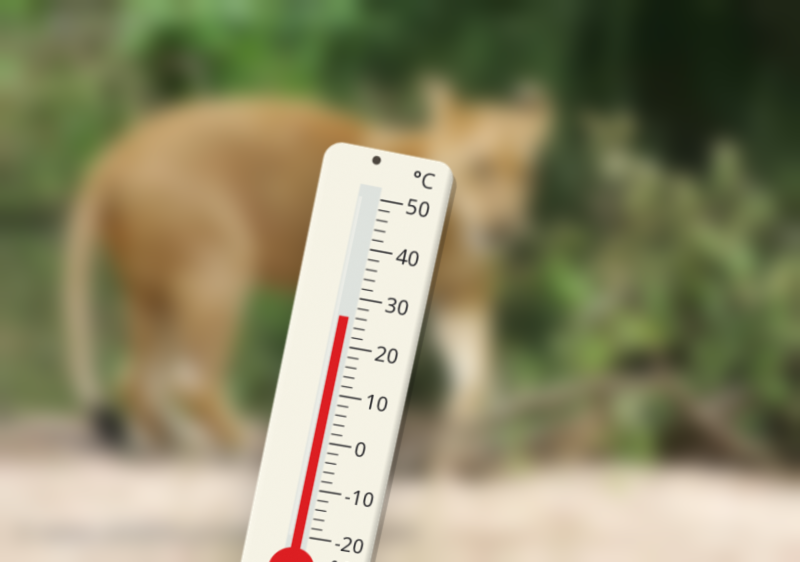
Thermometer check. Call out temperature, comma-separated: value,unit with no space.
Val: 26,°C
